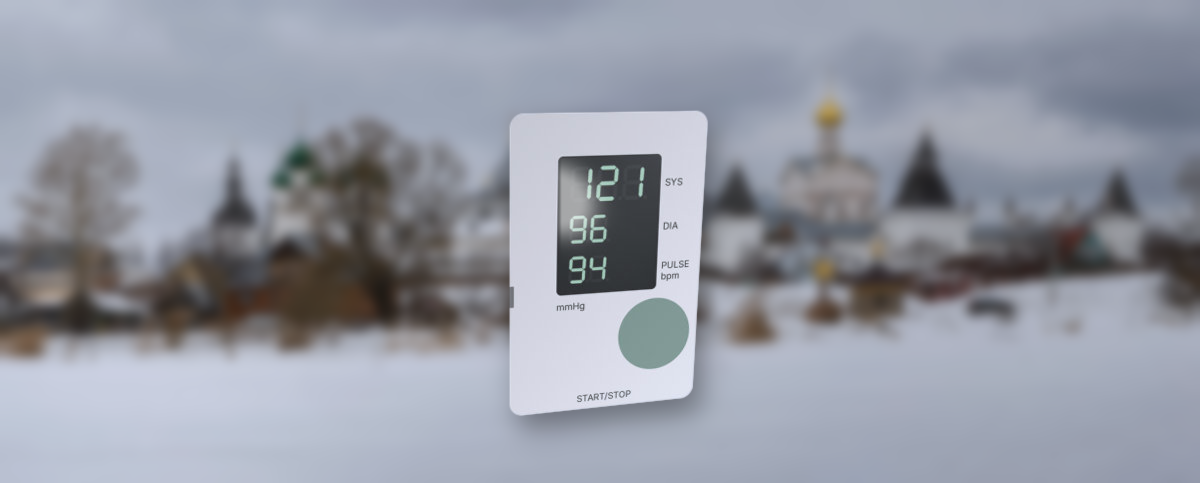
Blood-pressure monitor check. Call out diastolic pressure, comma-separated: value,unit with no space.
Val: 96,mmHg
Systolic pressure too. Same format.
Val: 121,mmHg
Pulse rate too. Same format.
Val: 94,bpm
